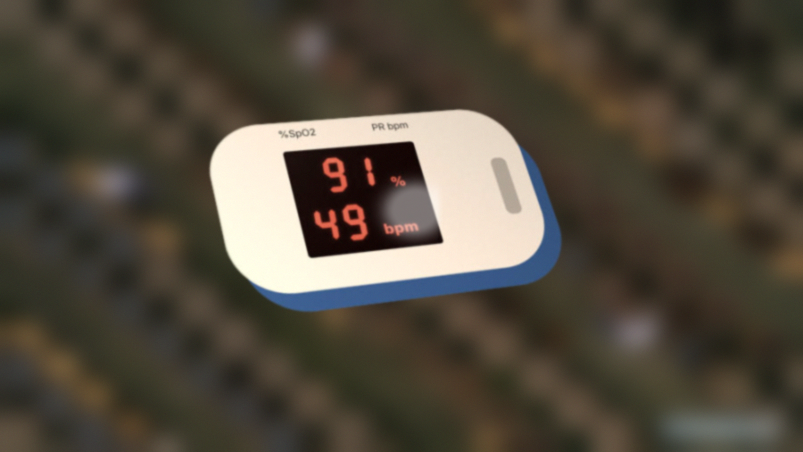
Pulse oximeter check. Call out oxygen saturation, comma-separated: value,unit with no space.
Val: 91,%
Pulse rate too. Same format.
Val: 49,bpm
